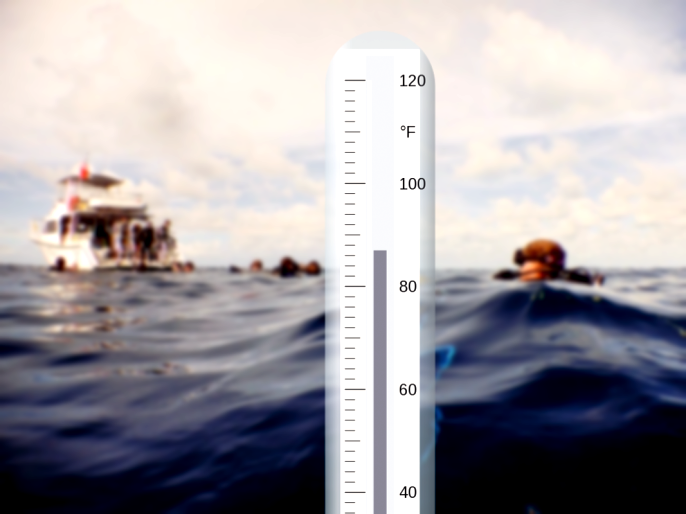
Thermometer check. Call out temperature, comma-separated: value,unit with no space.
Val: 87,°F
